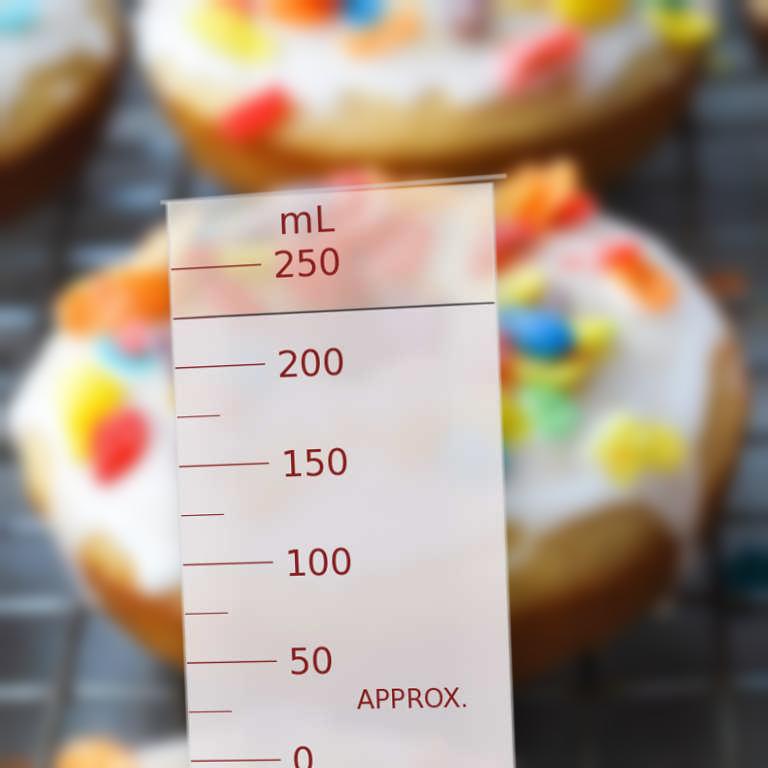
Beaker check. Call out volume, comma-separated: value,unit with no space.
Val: 225,mL
